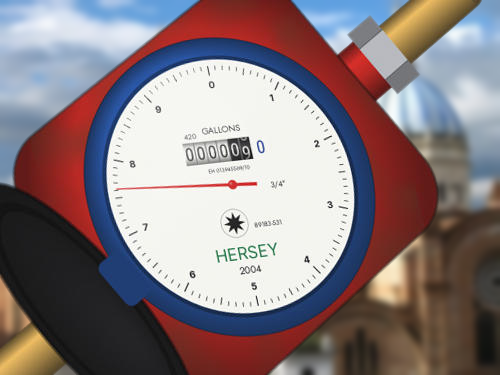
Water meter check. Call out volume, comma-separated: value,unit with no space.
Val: 87.6,gal
